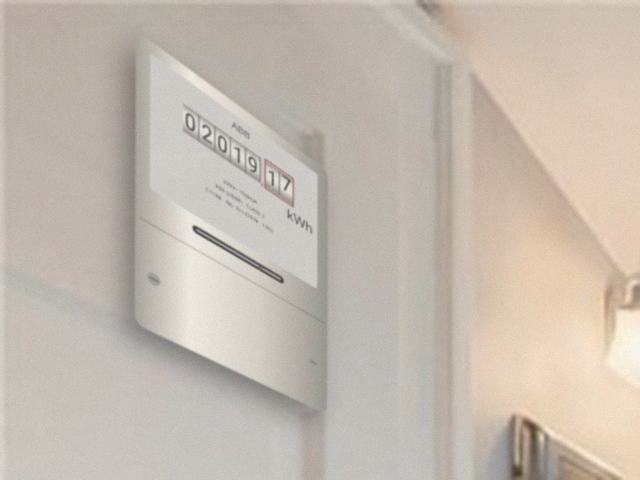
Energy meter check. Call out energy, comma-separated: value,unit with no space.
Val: 2019.17,kWh
